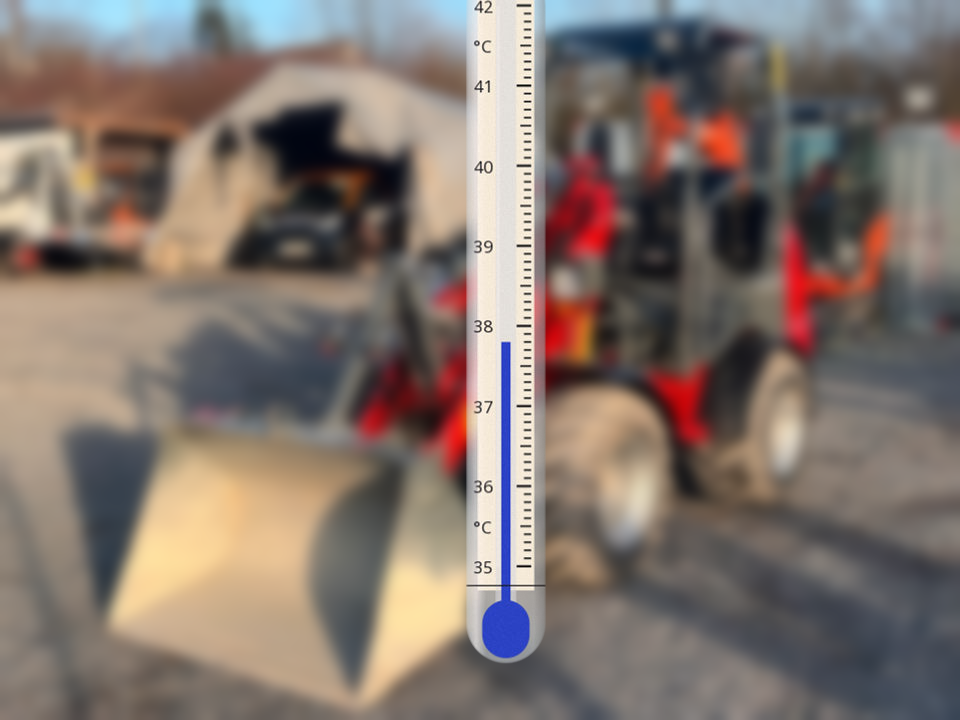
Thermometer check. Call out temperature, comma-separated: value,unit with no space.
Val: 37.8,°C
